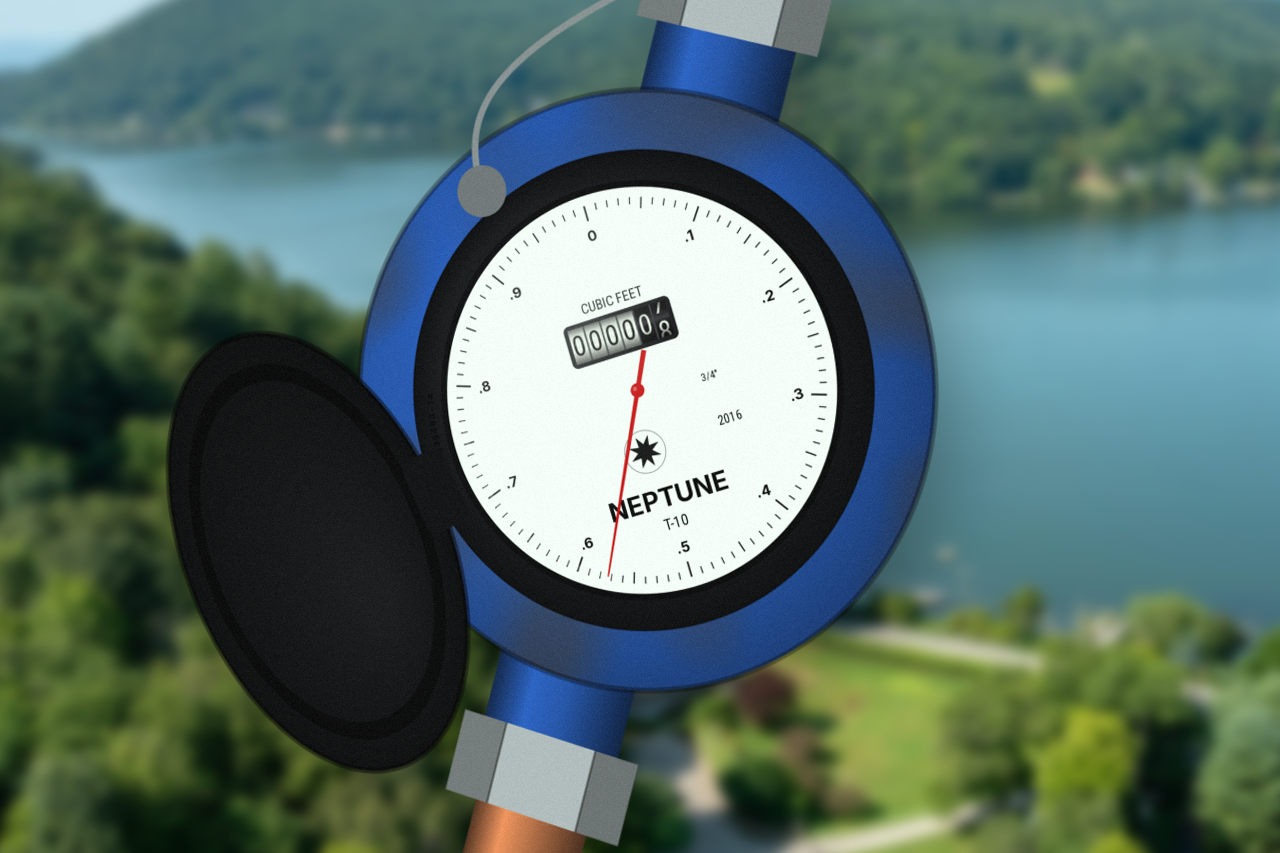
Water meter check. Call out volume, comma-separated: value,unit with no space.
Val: 7.57,ft³
